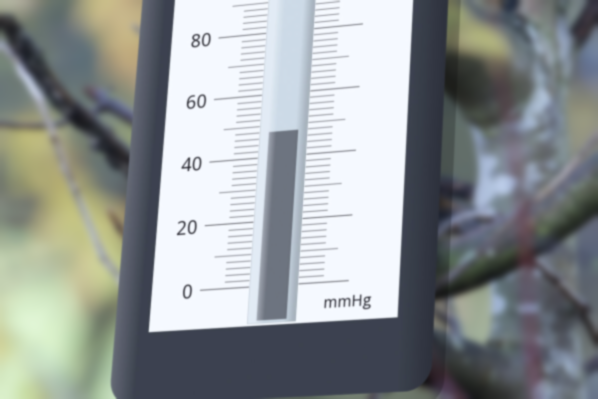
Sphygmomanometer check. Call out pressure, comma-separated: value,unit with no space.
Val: 48,mmHg
